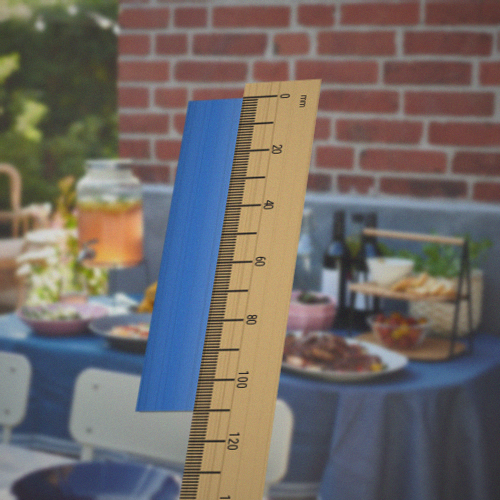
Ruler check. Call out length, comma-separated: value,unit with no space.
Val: 110,mm
